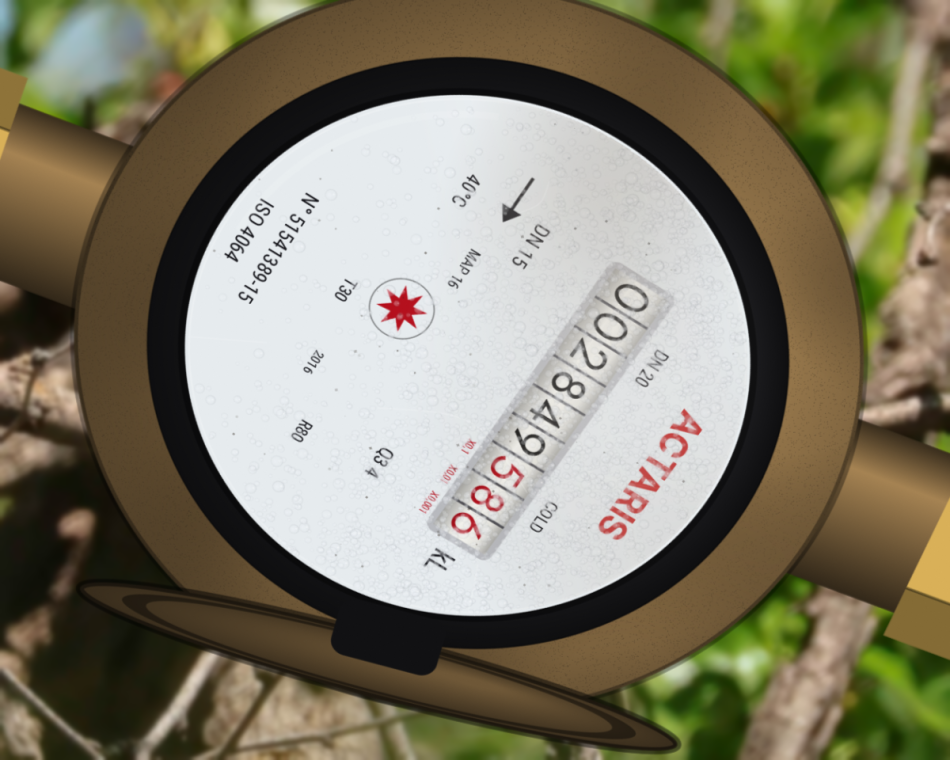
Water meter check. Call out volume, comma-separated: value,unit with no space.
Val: 2849.586,kL
